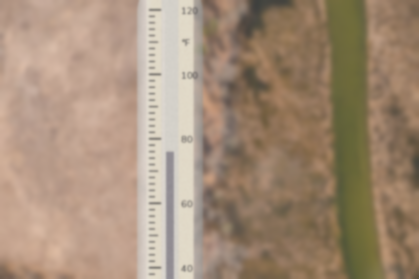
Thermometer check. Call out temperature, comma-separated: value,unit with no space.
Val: 76,°F
